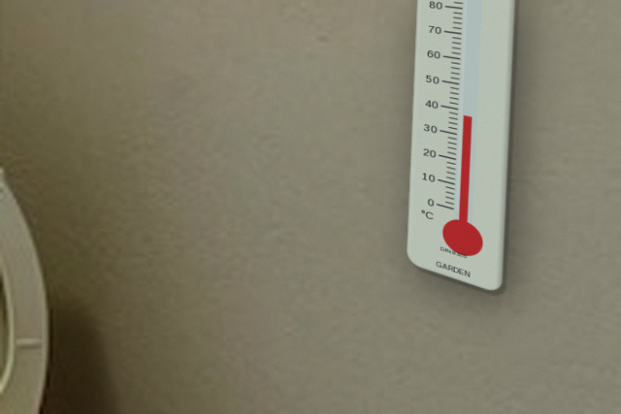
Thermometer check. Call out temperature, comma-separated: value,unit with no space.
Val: 38,°C
